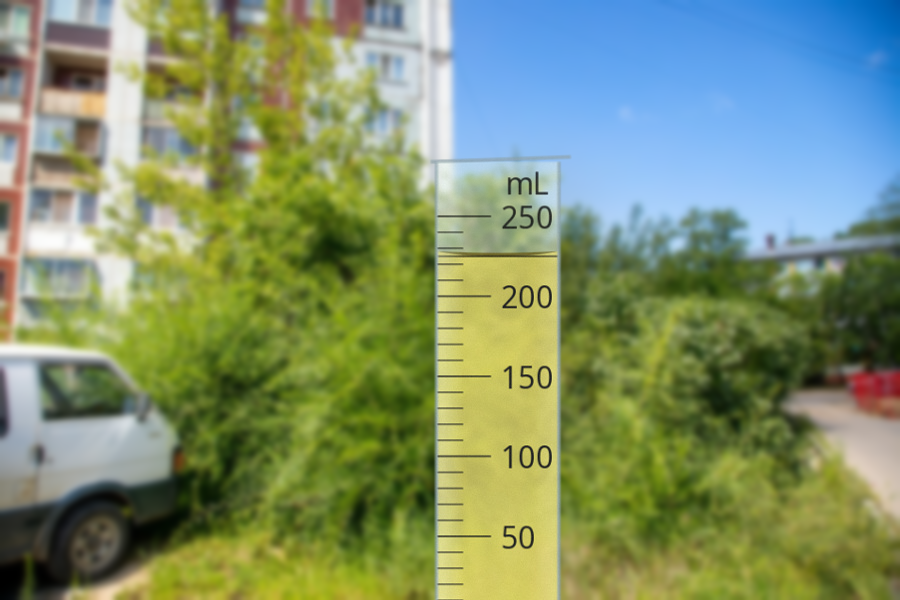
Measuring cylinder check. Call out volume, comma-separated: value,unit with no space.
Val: 225,mL
